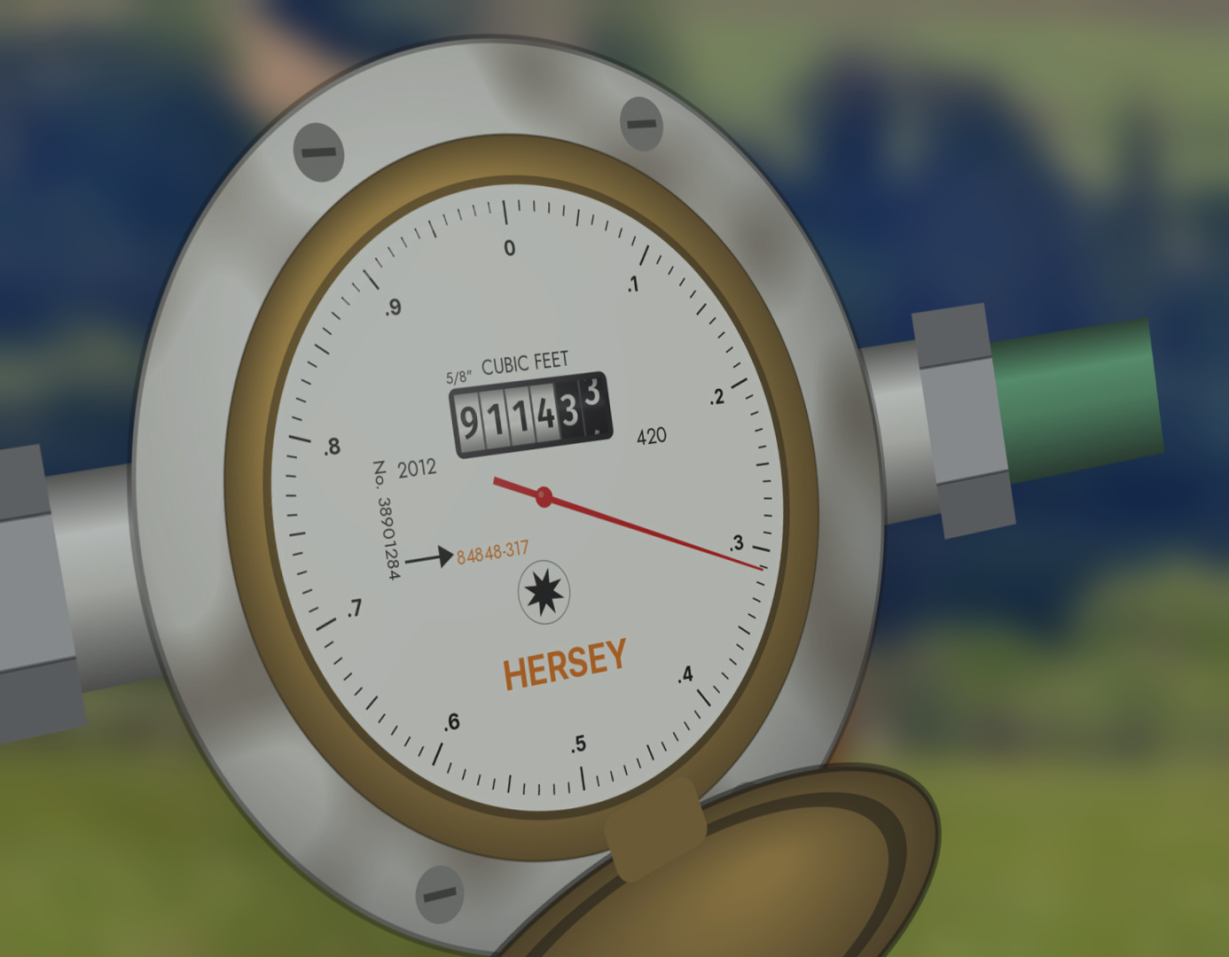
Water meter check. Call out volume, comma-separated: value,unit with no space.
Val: 911433.31,ft³
